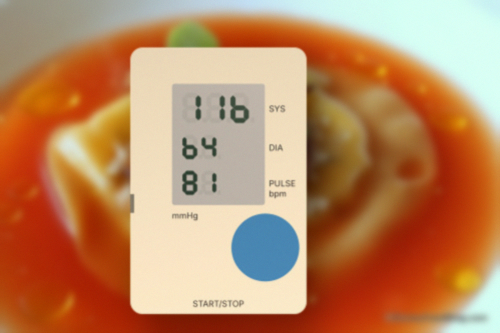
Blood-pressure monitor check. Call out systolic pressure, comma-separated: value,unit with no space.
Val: 116,mmHg
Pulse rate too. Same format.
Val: 81,bpm
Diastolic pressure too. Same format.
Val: 64,mmHg
